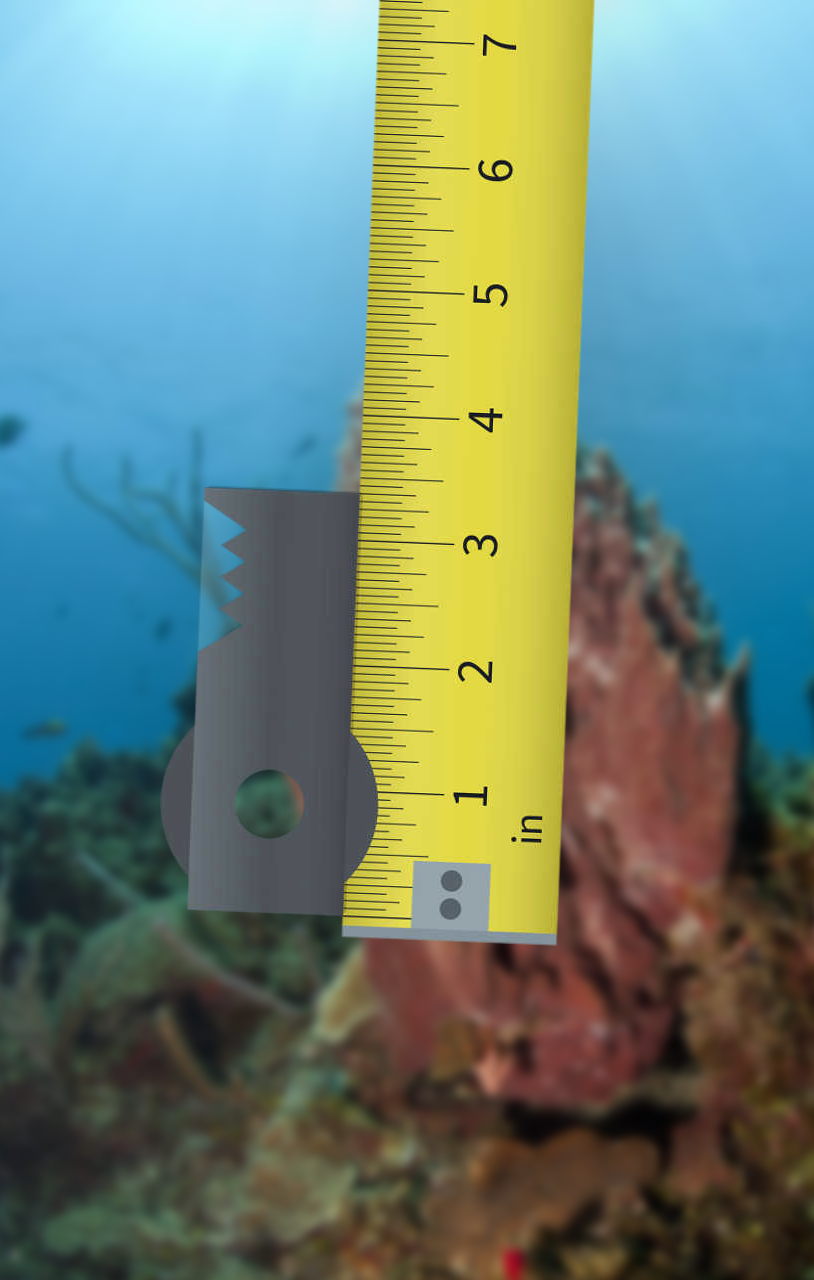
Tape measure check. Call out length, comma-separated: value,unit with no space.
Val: 3.375,in
